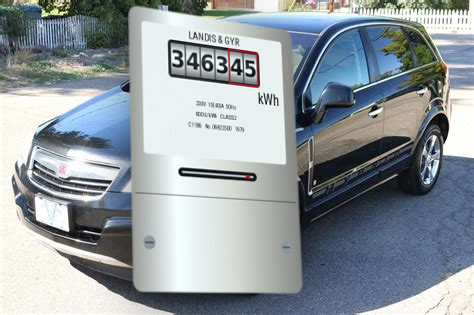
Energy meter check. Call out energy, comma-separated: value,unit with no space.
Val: 3463.45,kWh
